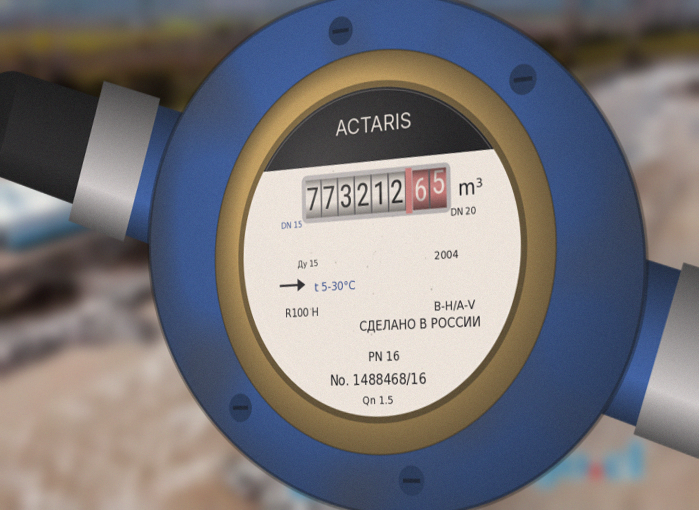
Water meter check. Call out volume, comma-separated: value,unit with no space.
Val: 773212.65,m³
